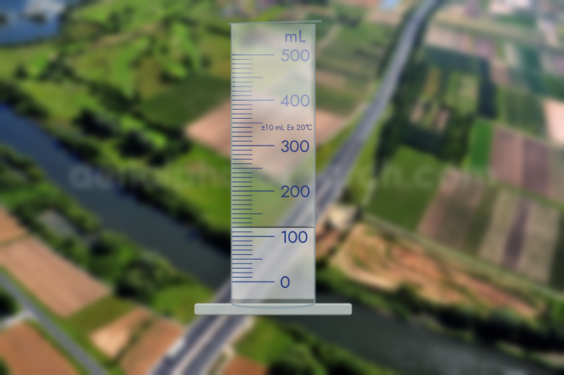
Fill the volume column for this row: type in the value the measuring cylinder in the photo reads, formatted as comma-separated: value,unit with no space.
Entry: 120,mL
